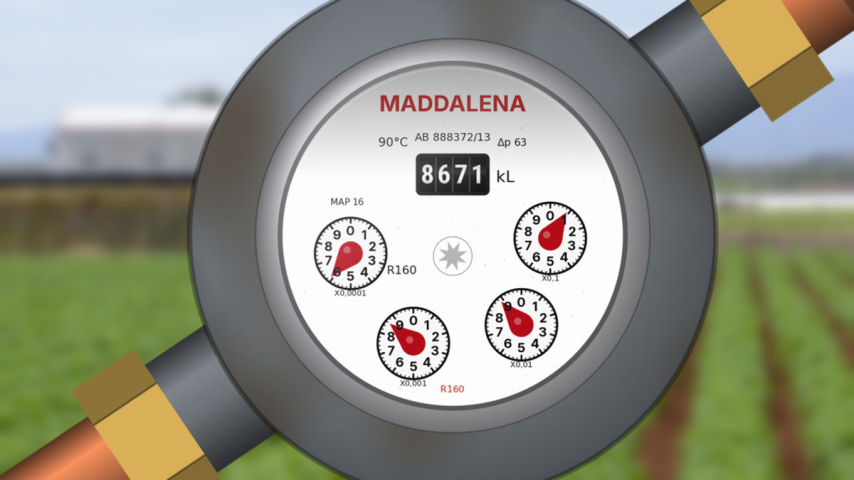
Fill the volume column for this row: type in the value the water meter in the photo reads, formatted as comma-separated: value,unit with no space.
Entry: 8671.0886,kL
